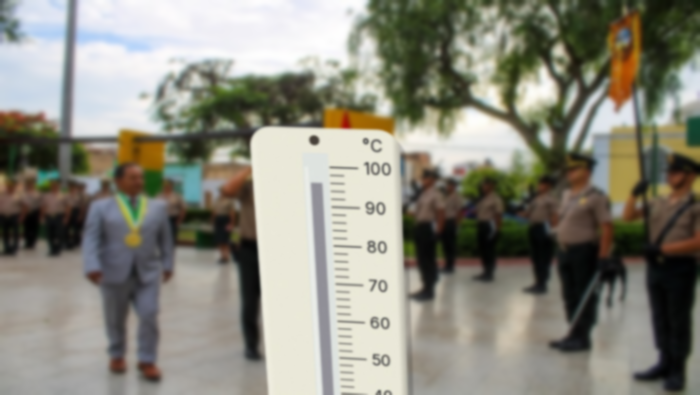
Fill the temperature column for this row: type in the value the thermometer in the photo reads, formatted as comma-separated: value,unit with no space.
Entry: 96,°C
